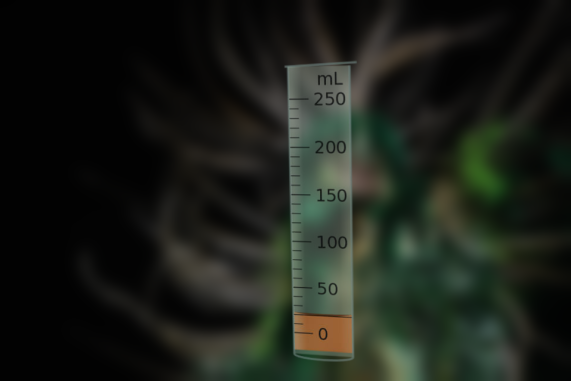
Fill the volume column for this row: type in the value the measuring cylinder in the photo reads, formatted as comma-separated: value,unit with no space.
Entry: 20,mL
